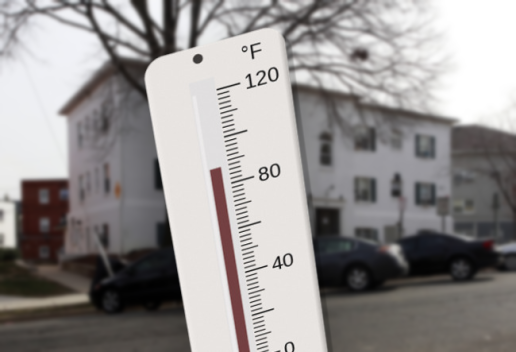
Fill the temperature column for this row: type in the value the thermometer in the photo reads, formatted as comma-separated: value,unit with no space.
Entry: 88,°F
